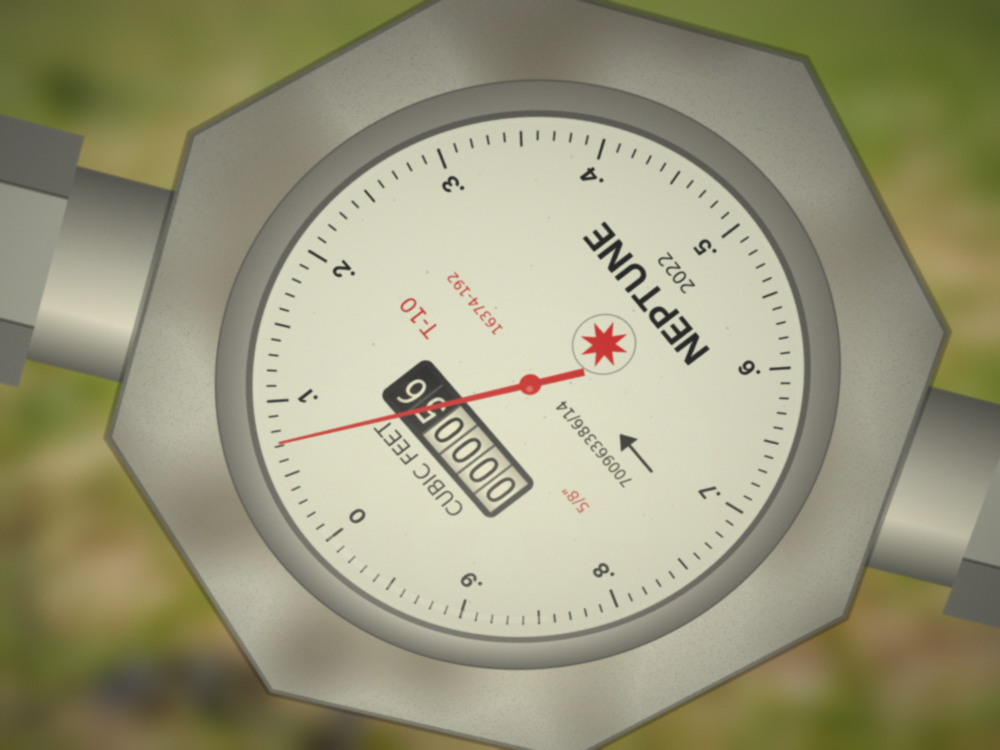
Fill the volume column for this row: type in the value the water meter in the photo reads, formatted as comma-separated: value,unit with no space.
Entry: 56.07,ft³
